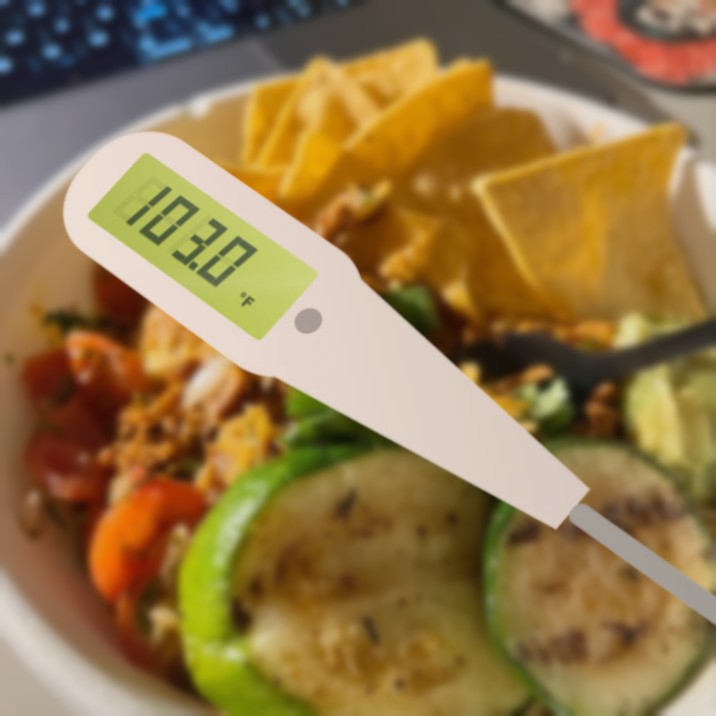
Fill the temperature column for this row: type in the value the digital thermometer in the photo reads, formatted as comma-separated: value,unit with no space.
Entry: 103.0,°F
